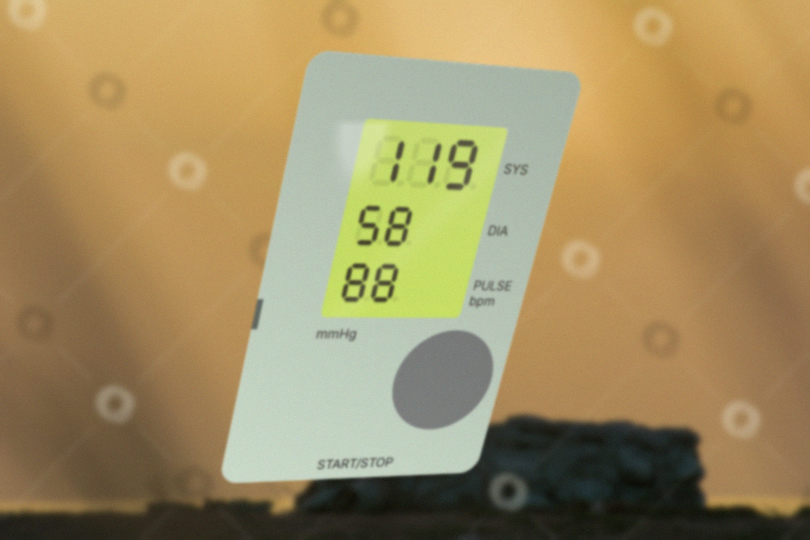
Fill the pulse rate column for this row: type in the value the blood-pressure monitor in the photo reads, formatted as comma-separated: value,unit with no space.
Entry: 88,bpm
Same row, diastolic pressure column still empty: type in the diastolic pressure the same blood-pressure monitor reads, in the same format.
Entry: 58,mmHg
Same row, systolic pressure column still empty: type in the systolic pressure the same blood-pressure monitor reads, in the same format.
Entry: 119,mmHg
